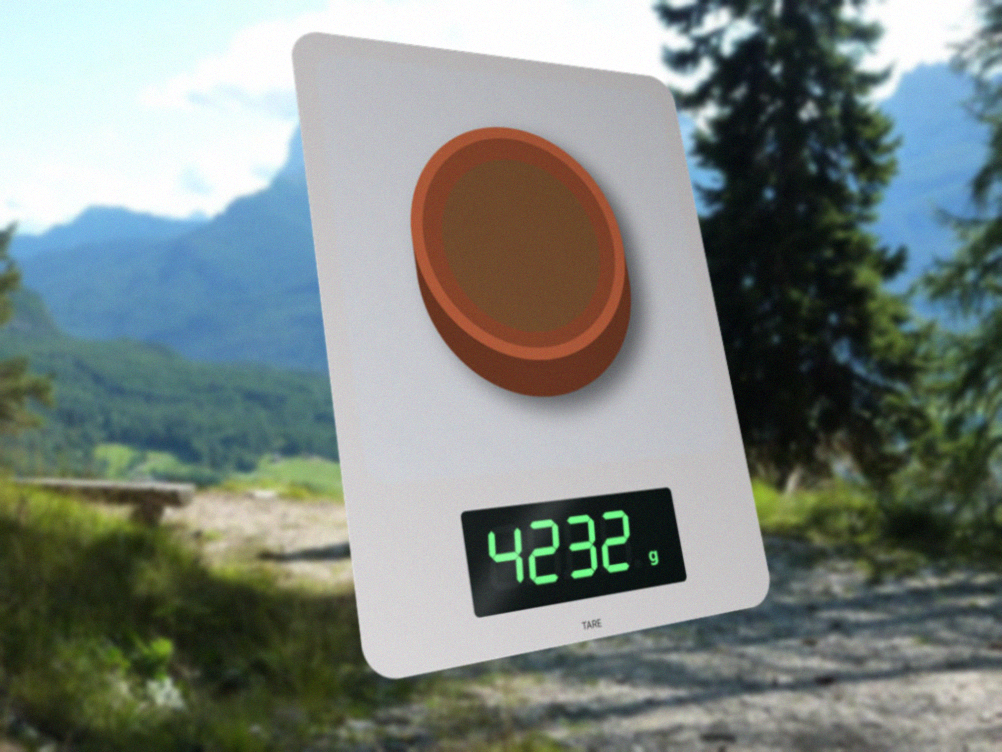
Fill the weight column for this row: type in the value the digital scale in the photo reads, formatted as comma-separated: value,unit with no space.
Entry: 4232,g
